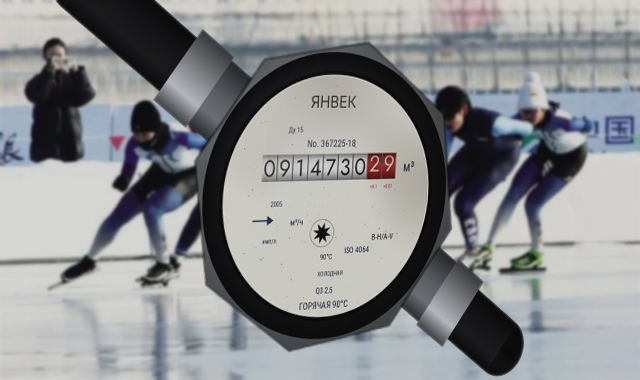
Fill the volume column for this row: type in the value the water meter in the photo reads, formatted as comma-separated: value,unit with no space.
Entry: 914730.29,m³
